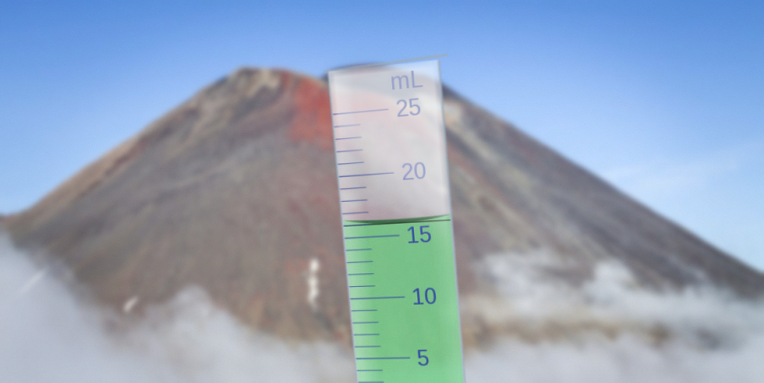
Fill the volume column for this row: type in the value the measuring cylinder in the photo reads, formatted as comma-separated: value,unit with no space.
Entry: 16,mL
